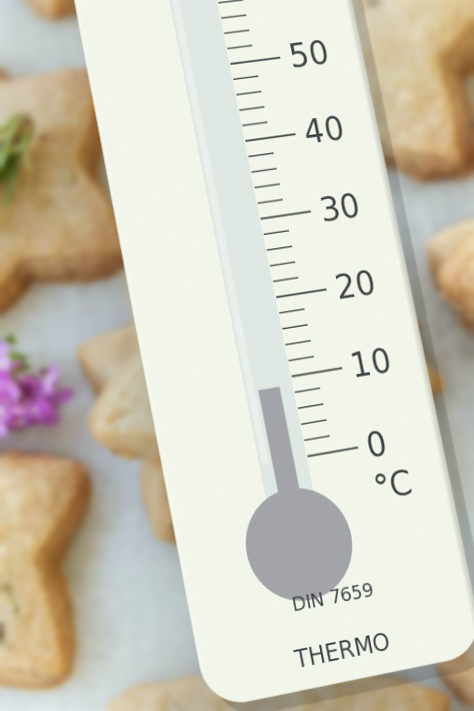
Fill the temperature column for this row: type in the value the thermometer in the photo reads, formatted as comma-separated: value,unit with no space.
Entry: 9,°C
